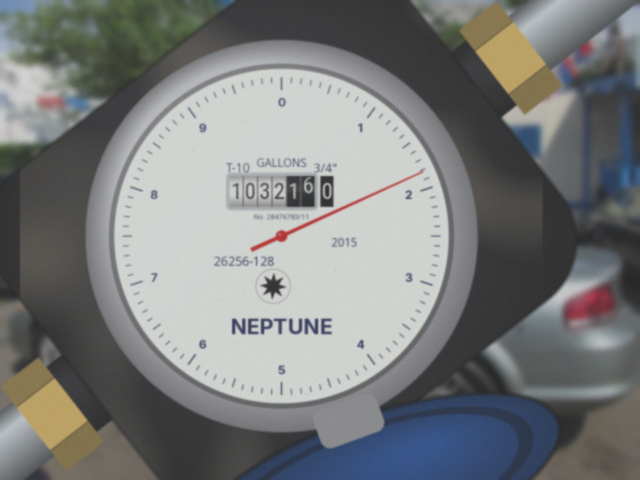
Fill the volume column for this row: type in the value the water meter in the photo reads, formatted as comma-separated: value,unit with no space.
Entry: 1032161.8,gal
